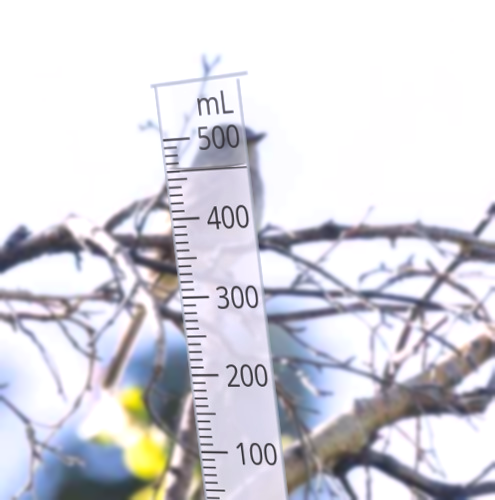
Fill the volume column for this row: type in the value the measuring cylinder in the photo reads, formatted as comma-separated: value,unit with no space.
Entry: 460,mL
